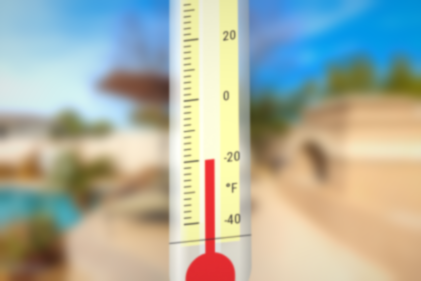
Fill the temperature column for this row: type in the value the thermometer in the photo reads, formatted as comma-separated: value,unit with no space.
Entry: -20,°F
